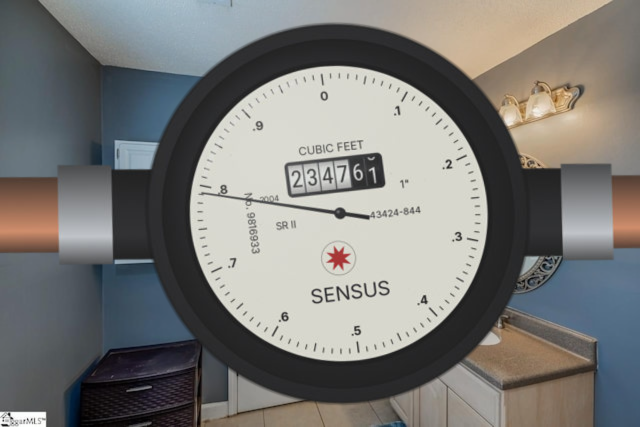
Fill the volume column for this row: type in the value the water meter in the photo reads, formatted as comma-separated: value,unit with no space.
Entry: 234760.79,ft³
